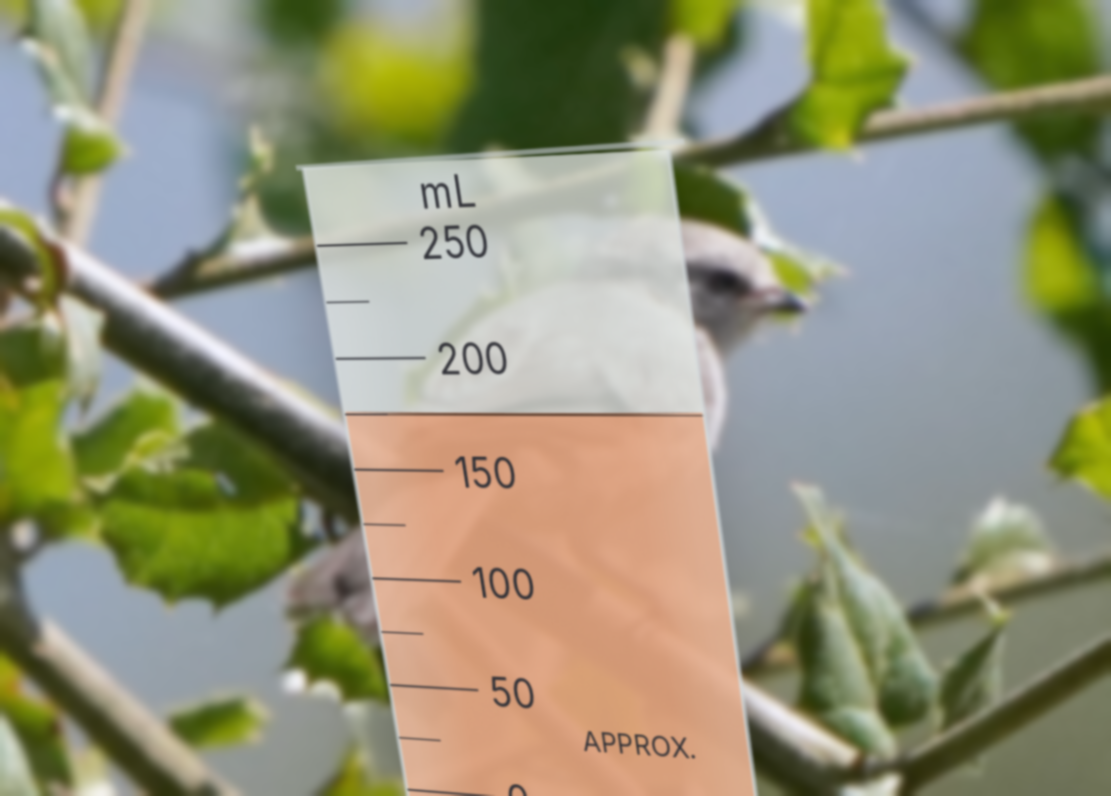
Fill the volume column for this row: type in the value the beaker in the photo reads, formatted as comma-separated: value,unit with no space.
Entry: 175,mL
